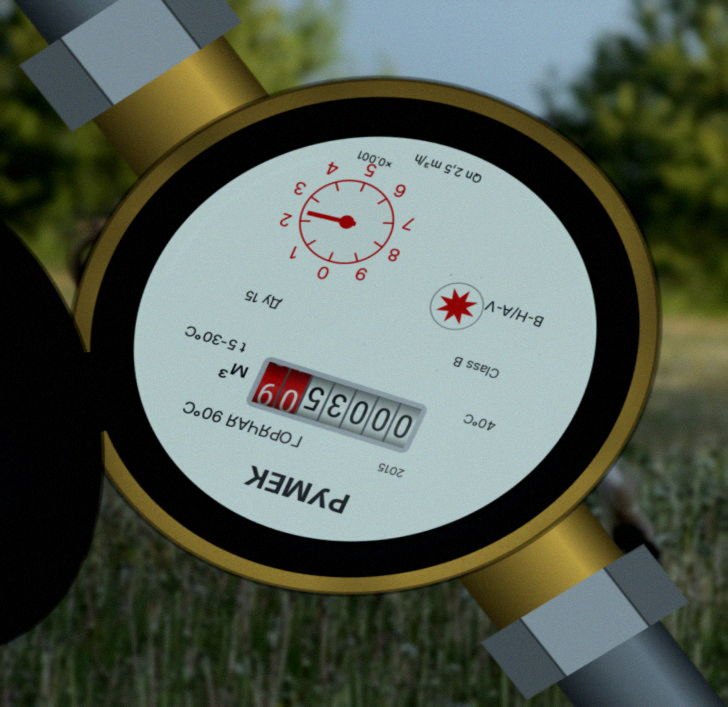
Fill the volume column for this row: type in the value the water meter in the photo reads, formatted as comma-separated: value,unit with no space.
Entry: 35.092,m³
